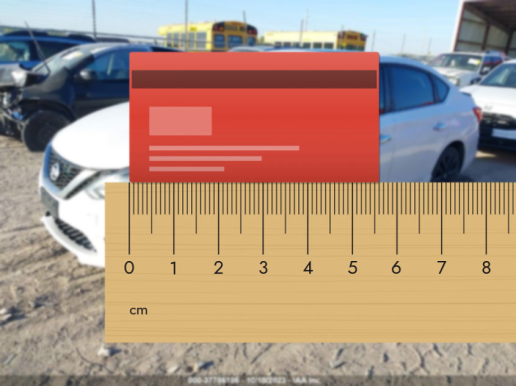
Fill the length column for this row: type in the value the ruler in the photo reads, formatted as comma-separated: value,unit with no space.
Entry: 5.6,cm
